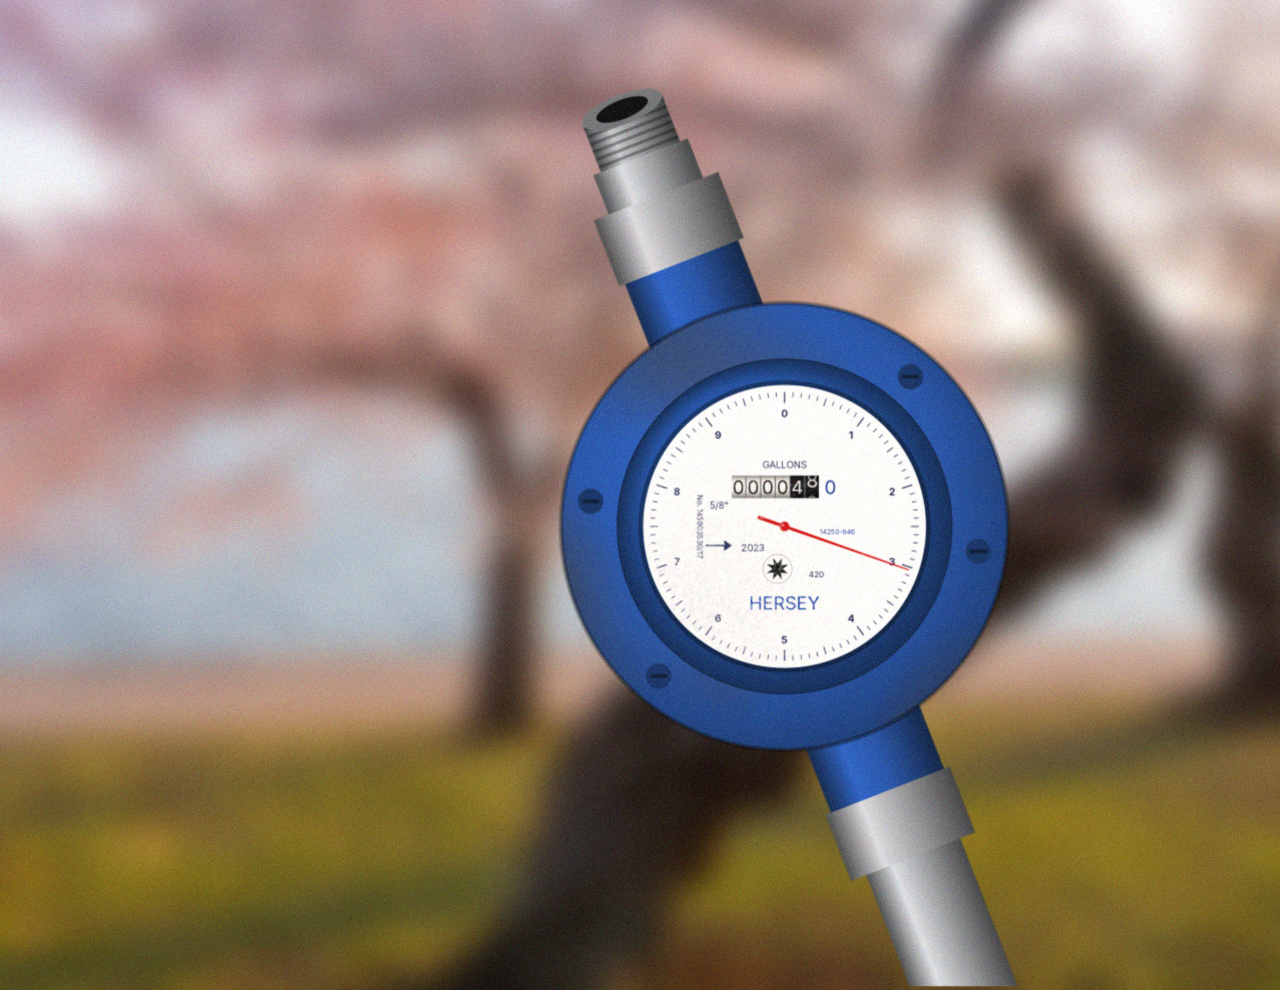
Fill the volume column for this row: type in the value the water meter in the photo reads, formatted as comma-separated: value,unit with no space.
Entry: 483.0,gal
